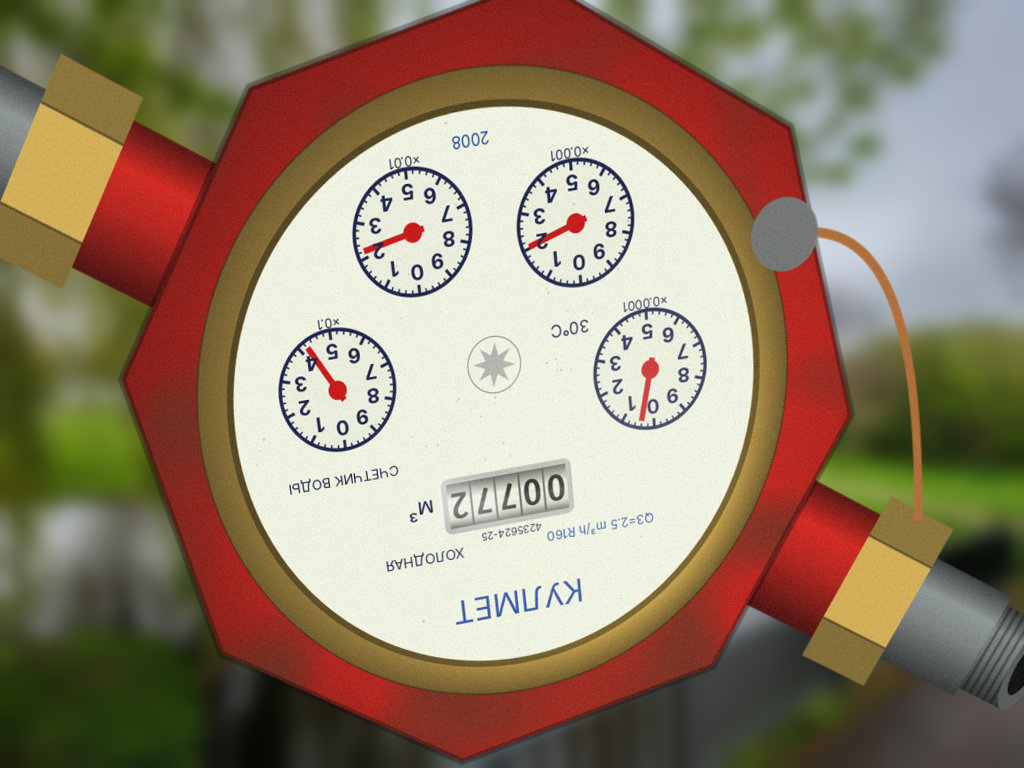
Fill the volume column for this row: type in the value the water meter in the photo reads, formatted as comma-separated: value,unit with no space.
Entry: 772.4220,m³
